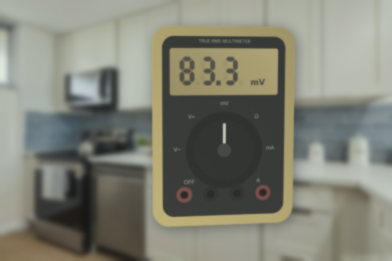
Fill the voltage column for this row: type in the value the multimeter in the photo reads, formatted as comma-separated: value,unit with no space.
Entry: 83.3,mV
